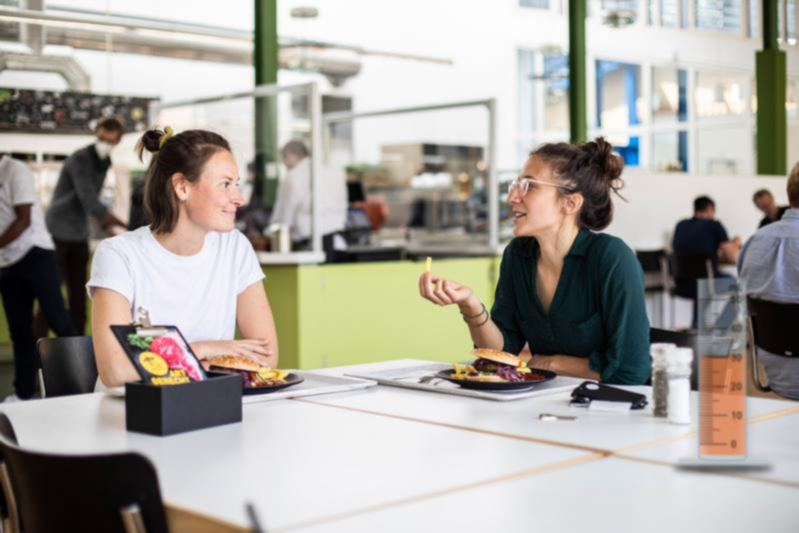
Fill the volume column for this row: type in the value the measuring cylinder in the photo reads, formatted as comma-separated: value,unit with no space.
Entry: 30,mL
